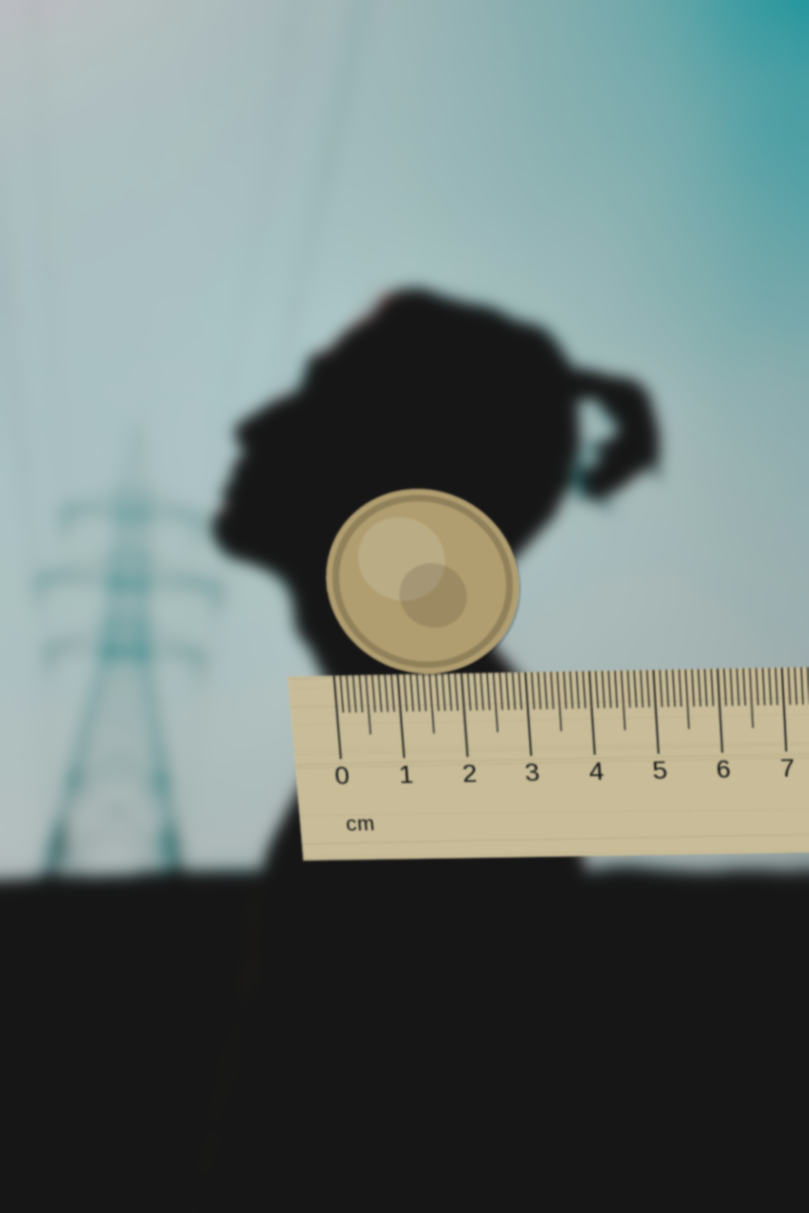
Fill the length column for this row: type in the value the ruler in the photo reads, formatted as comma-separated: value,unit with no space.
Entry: 3,cm
